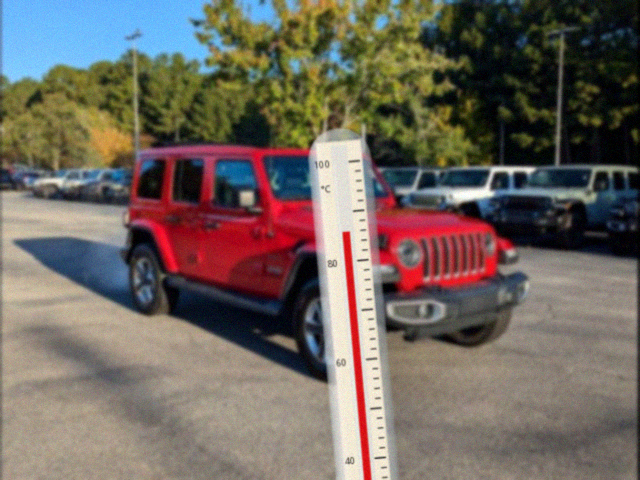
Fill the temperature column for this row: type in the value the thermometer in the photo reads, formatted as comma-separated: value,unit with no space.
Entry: 86,°C
